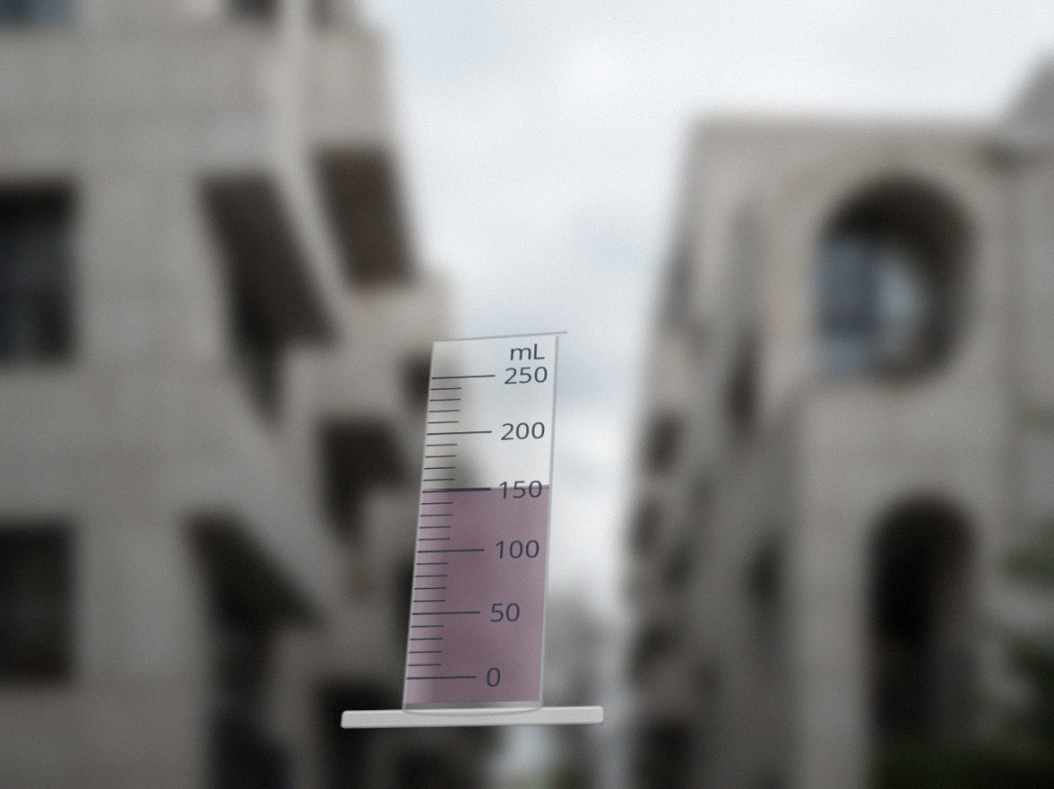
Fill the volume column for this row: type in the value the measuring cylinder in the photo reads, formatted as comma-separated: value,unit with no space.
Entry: 150,mL
